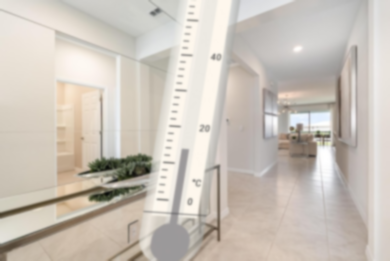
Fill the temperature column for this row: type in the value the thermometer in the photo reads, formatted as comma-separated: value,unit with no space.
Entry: 14,°C
